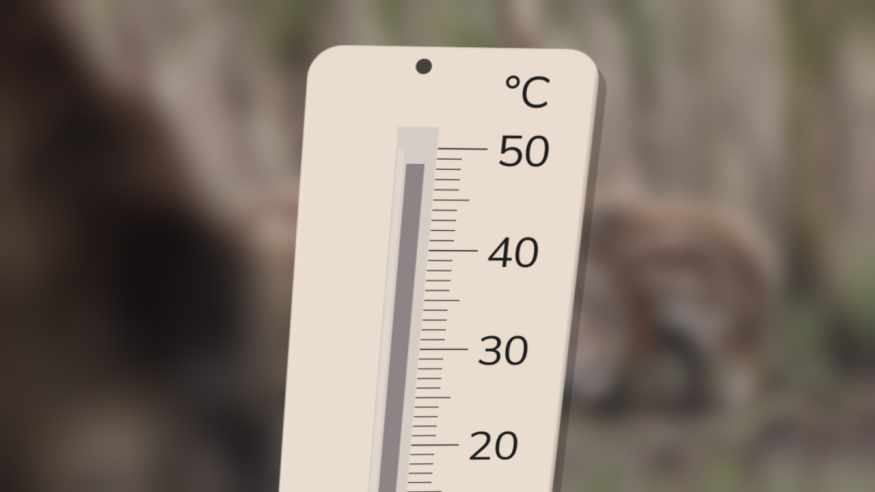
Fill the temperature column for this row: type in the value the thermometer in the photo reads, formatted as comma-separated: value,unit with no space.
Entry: 48.5,°C
